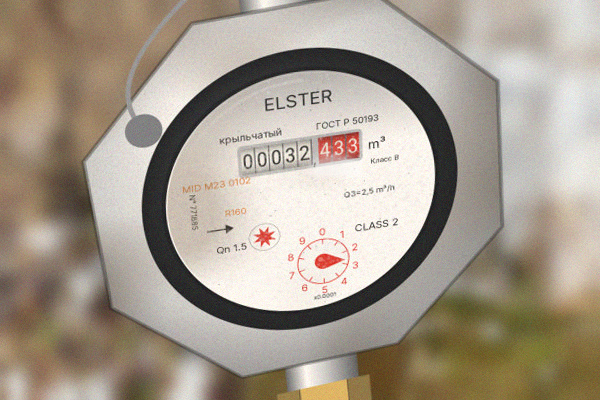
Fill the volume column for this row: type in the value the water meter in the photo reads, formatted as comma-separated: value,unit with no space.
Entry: 32.4332,m³
